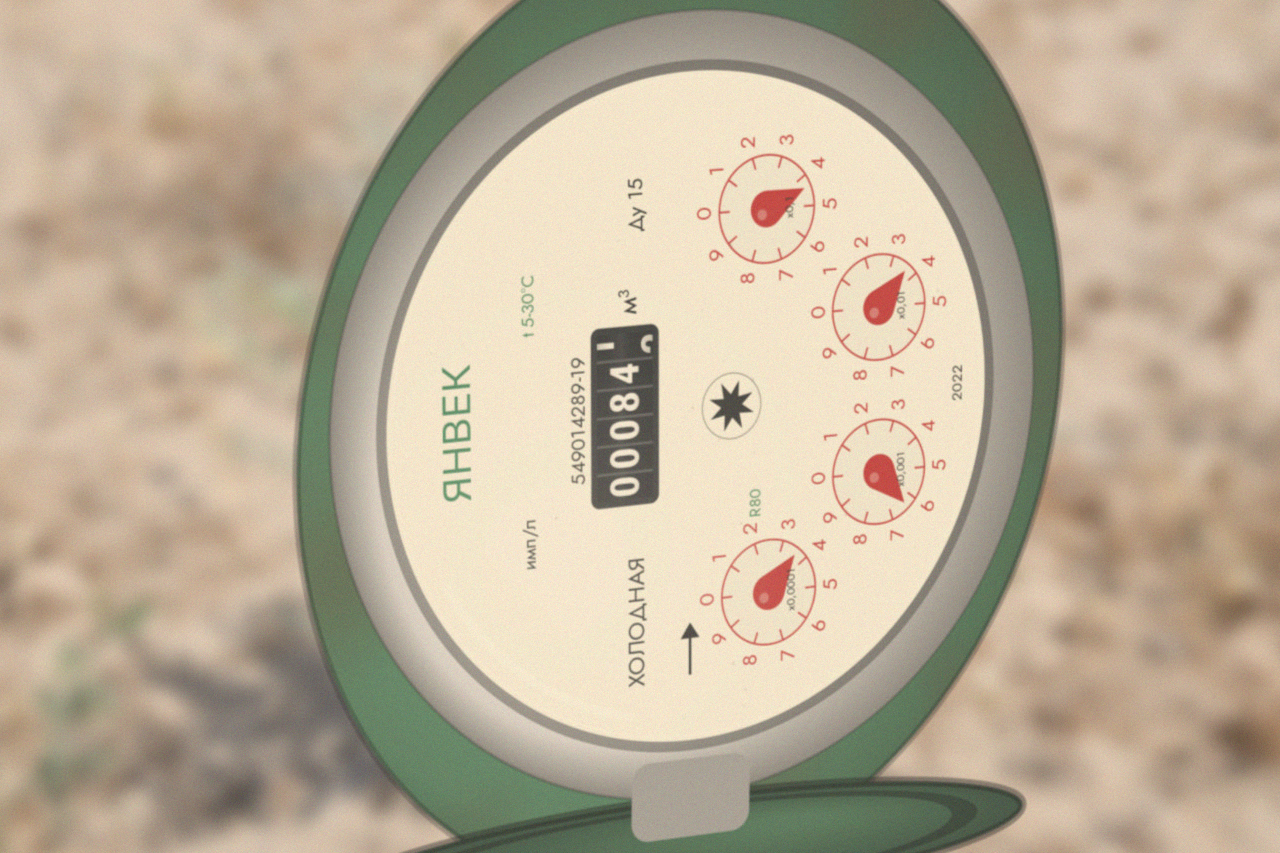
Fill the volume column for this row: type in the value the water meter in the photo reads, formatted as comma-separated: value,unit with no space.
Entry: 841.4363,m³
